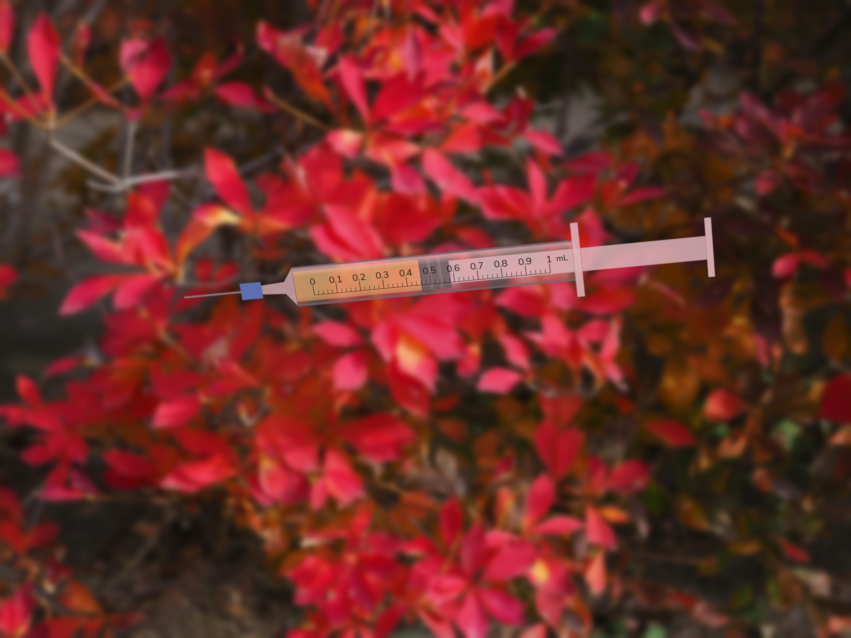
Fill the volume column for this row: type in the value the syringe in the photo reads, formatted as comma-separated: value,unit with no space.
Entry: 0.46,mL
